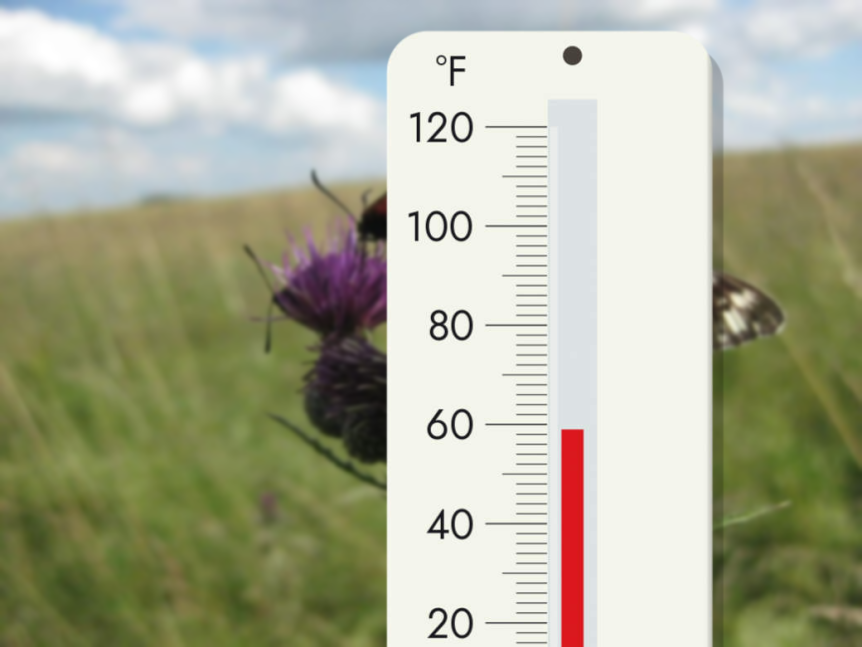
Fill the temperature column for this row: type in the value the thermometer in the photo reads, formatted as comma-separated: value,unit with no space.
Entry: 59,°F
